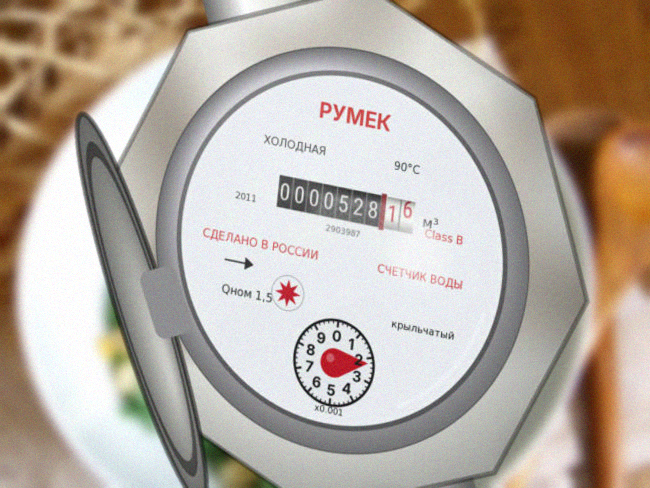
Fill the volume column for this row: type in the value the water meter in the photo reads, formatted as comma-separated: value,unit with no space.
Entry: 528.162,m³
